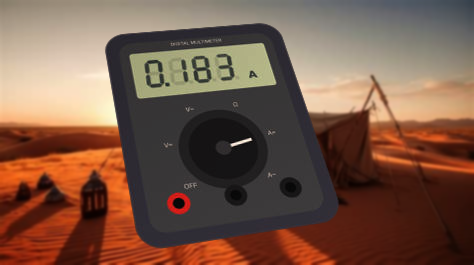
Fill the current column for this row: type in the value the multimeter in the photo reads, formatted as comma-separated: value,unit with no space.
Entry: 0.183,A
